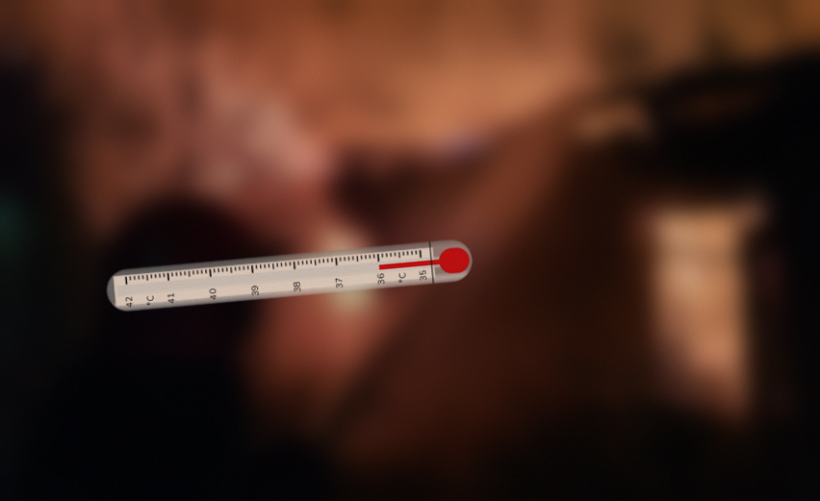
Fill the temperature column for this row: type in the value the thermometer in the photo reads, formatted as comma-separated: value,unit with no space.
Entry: 36,°C
